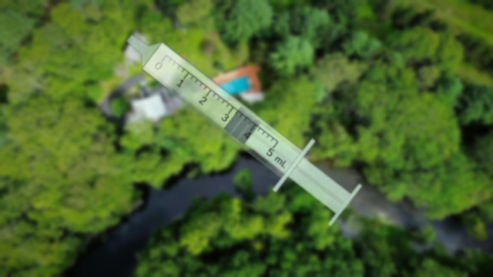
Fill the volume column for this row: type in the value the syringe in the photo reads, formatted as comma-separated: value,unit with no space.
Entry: 3.2,mL
